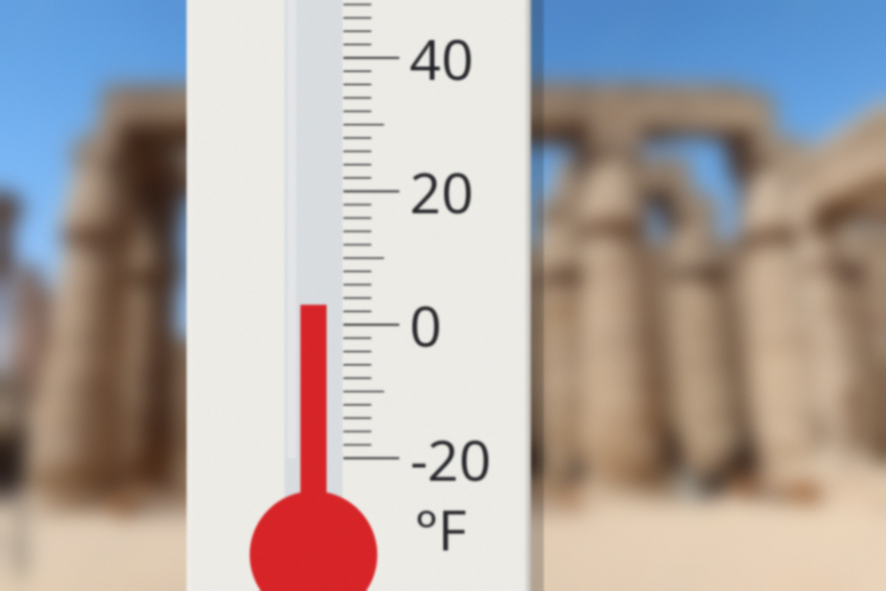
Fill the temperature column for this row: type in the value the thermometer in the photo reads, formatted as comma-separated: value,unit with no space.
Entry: 3,°F
